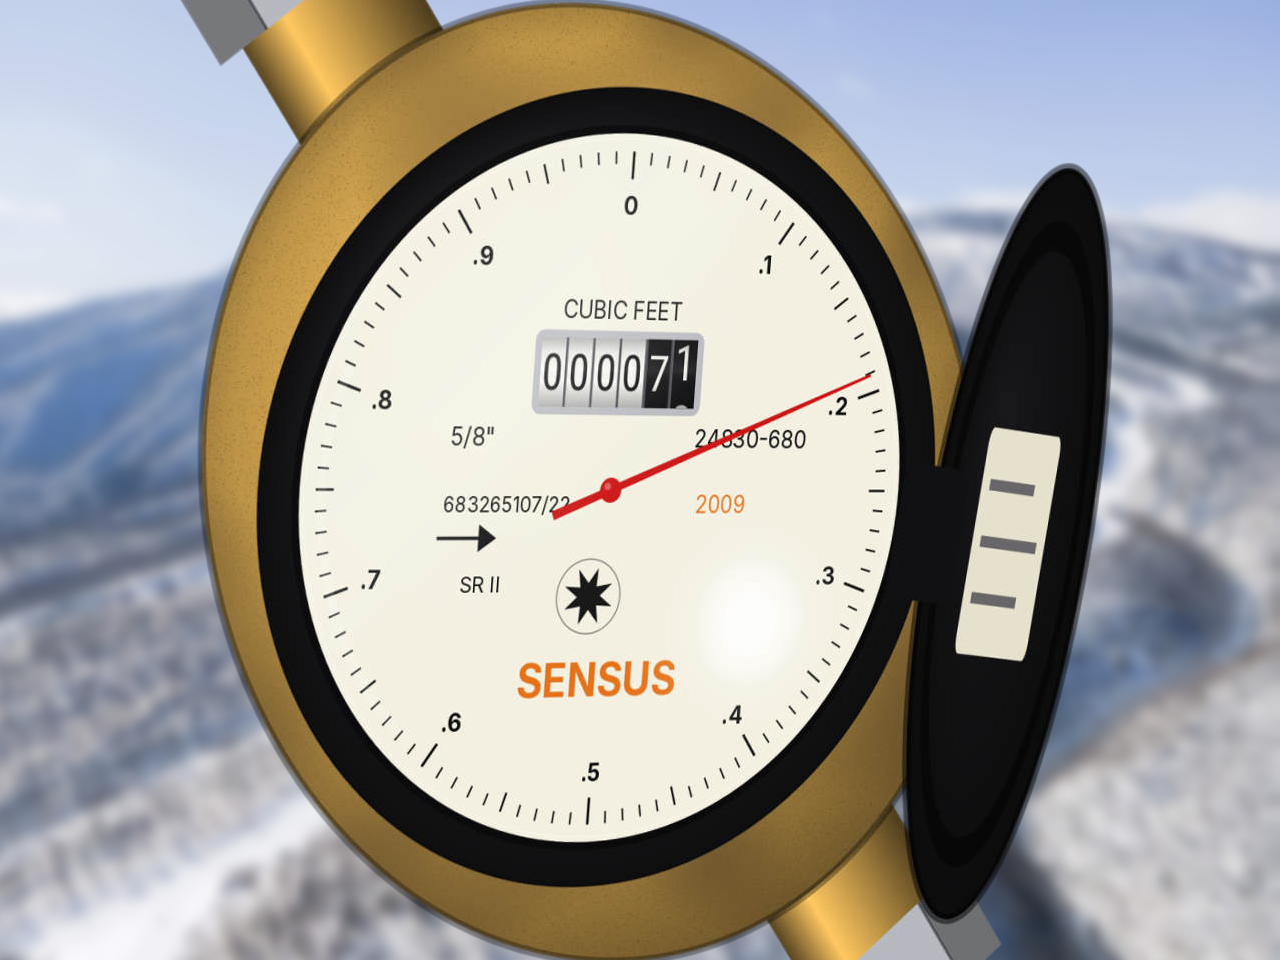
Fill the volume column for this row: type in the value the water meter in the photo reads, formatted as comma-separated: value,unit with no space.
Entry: 71.19,ft³
